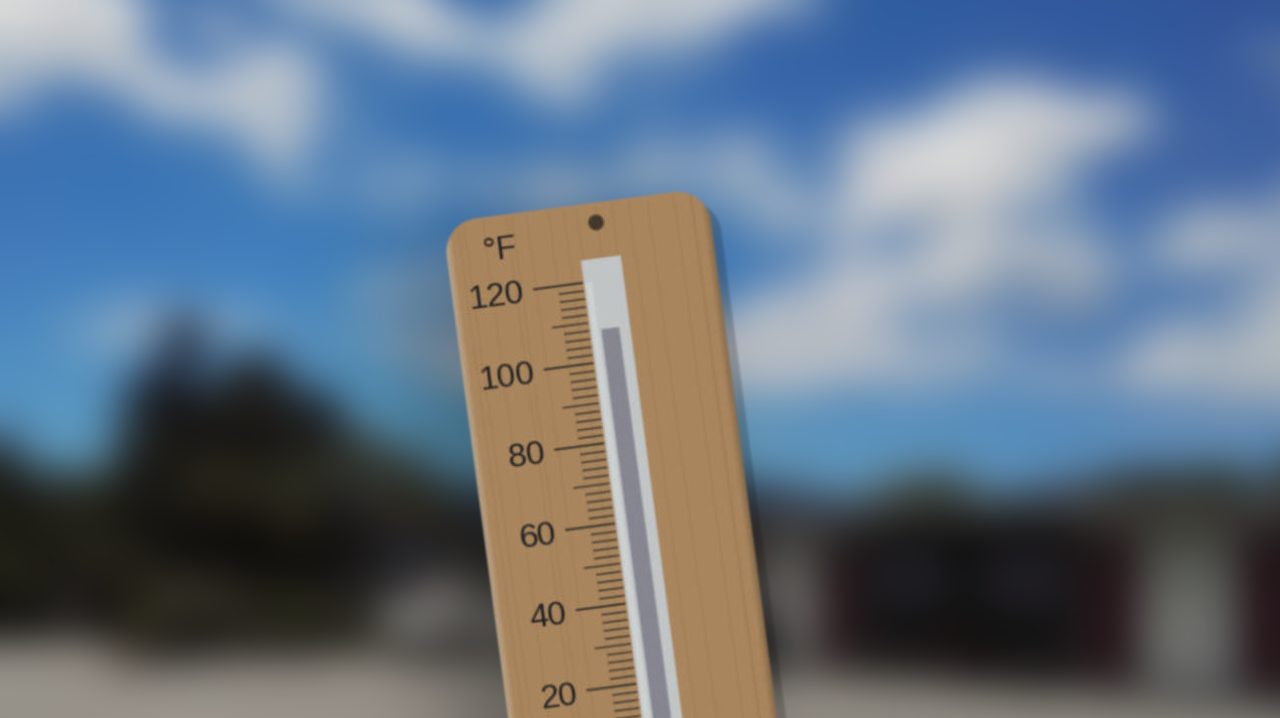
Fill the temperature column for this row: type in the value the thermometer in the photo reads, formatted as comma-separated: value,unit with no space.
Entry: 108,°F
